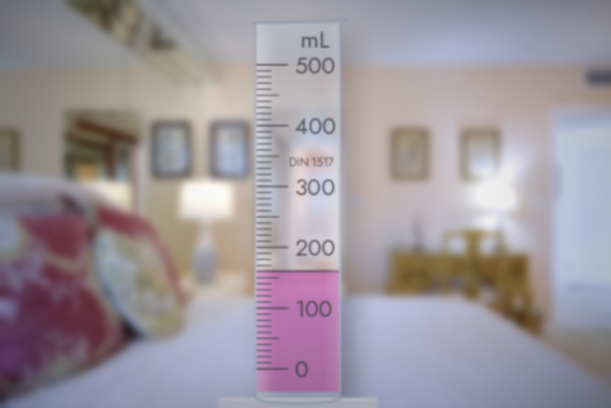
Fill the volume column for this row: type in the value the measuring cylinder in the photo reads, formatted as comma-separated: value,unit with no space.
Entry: 160,mL
